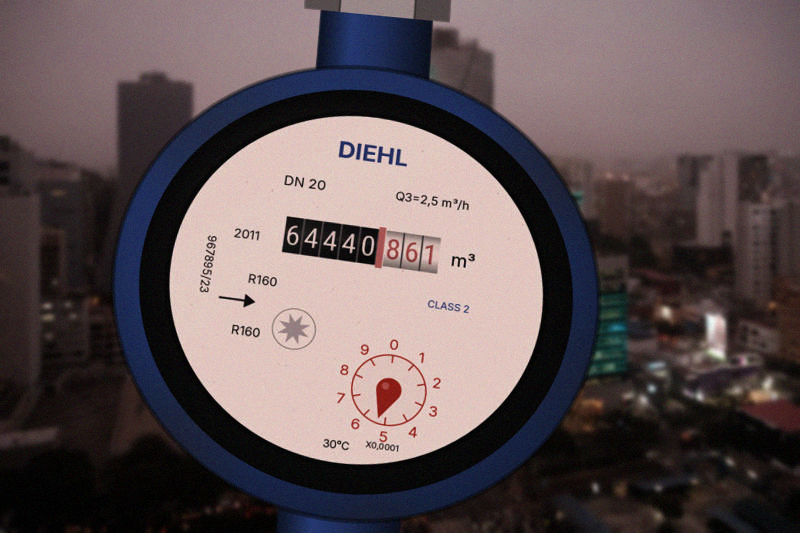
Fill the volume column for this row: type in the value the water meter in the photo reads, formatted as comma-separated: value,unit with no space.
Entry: 64440.8615,m³
